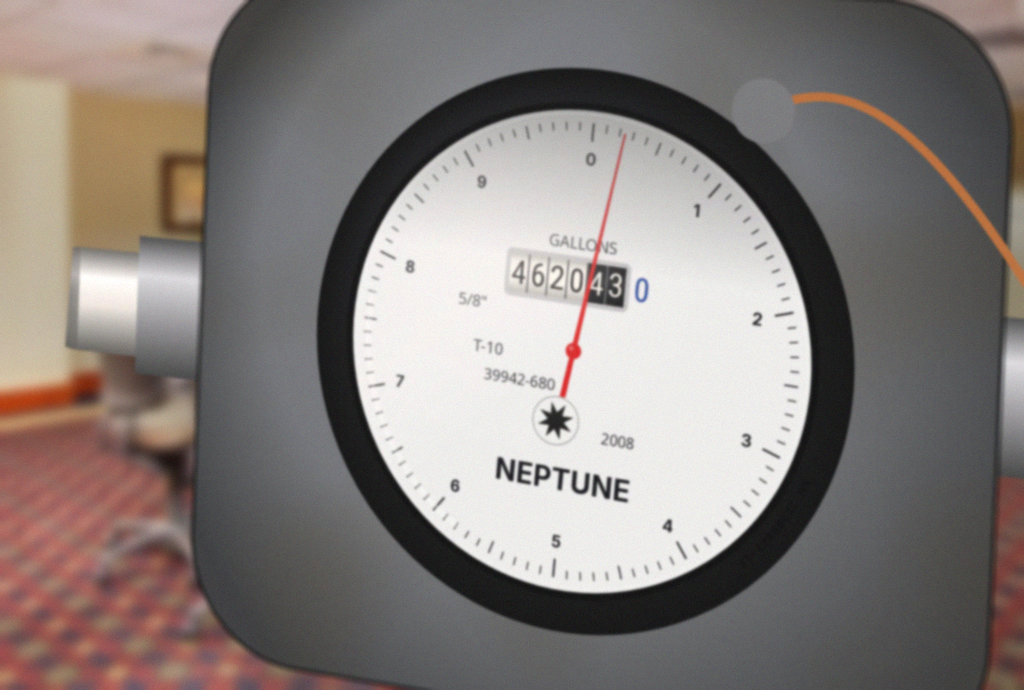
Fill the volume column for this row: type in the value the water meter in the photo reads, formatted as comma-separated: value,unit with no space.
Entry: 4620430.2,gal
